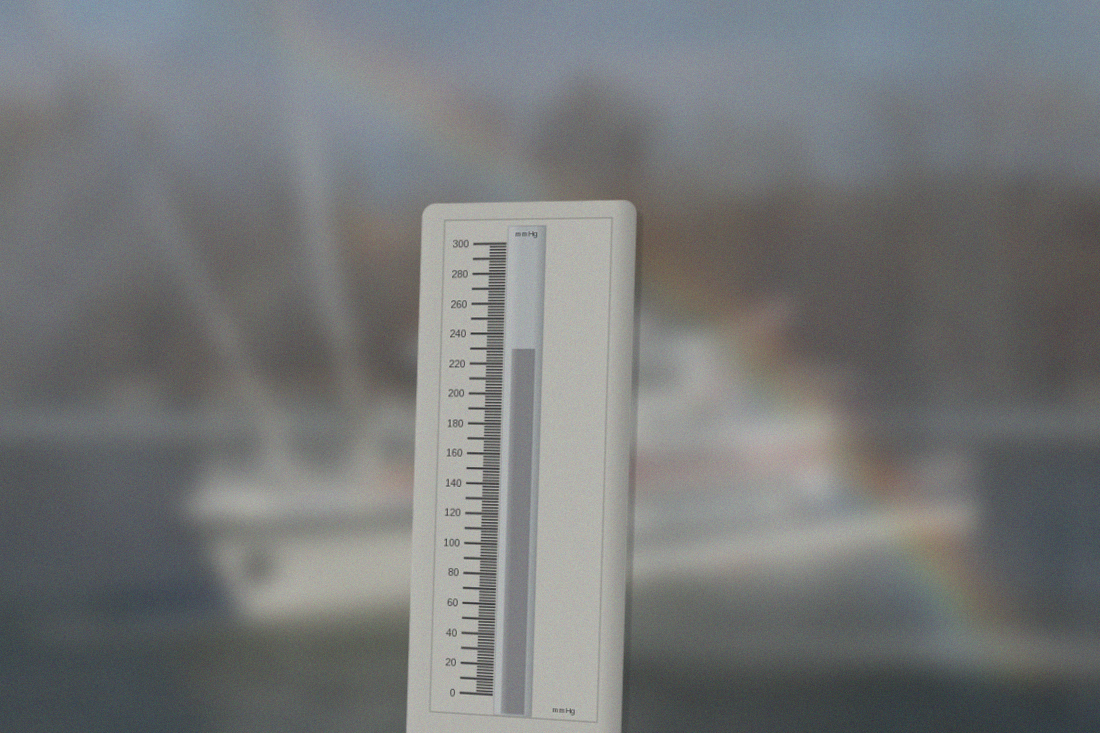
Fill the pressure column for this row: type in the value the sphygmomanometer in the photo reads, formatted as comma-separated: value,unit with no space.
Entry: 230,mmHg
